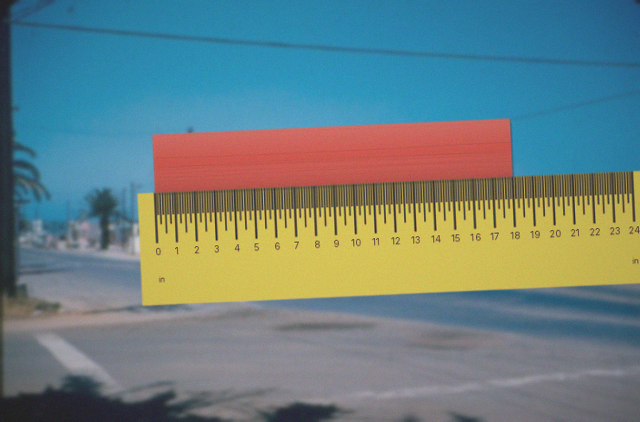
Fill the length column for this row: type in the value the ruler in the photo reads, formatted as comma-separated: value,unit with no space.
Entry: 18,in
